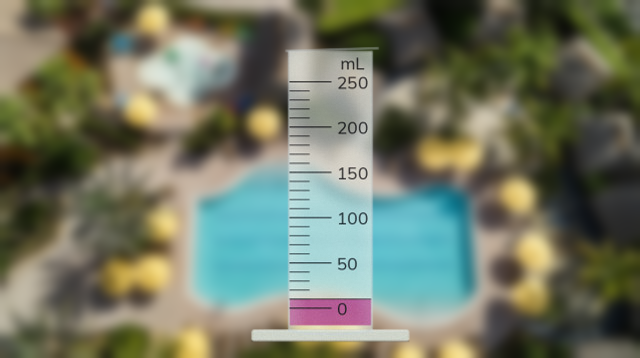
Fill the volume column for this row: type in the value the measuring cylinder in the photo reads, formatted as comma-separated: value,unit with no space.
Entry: 10,mL
